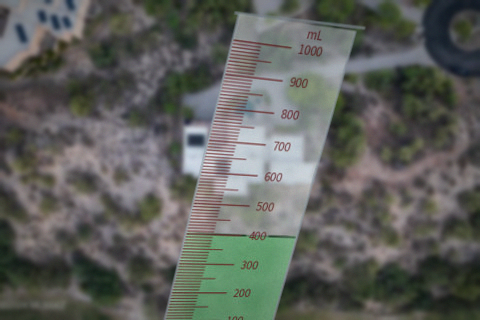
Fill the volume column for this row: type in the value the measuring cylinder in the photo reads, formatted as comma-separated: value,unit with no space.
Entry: 400,mL
